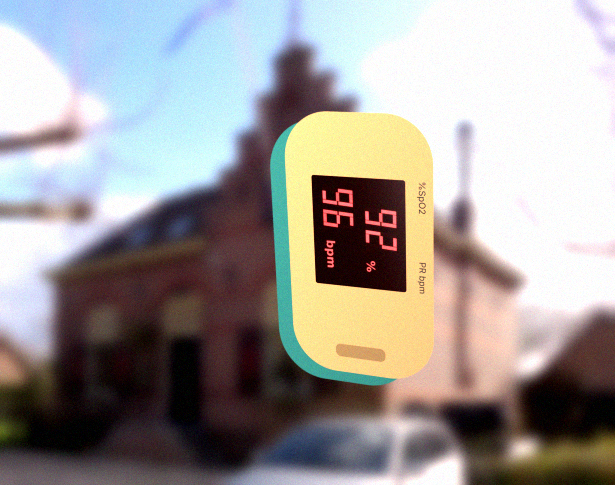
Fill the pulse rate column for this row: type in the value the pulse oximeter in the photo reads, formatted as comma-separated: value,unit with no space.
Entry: 96,bpm
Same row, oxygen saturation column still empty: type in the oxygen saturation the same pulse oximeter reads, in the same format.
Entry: 92,%
